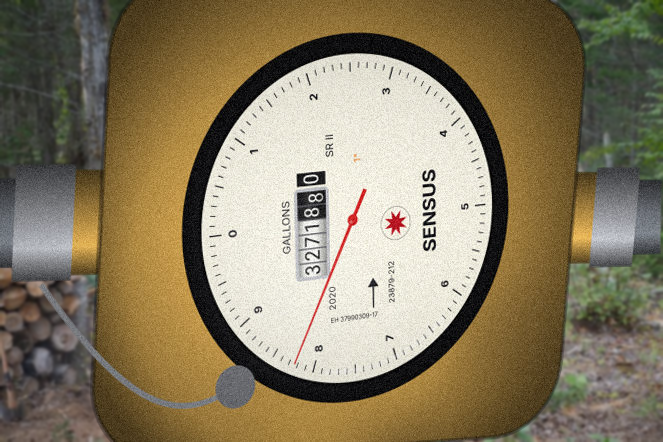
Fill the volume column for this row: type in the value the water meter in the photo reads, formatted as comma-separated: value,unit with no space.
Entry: 3271878.2,gal
